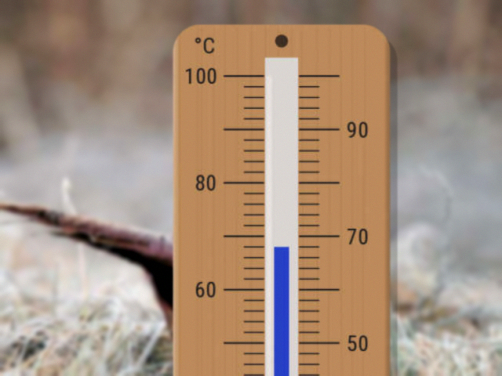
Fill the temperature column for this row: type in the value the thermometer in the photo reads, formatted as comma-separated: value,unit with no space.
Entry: 68,°C
